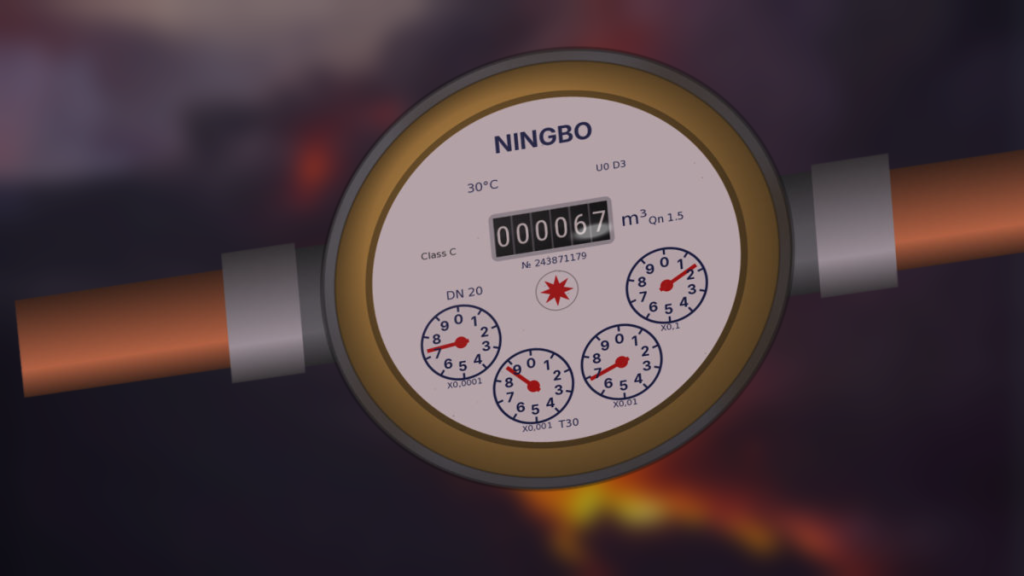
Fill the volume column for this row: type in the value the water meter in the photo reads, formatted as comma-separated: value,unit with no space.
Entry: 67.1687,m³
